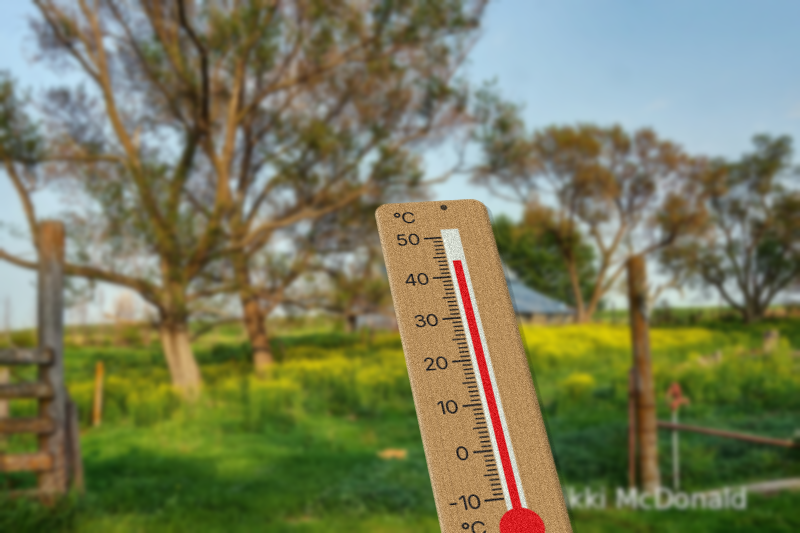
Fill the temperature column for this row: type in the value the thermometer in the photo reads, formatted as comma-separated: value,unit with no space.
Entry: 44,°C
